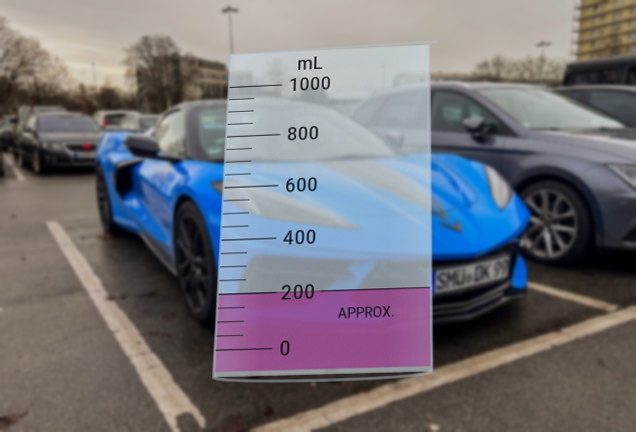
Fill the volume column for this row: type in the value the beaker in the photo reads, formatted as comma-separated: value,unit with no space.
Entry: 200,mL
